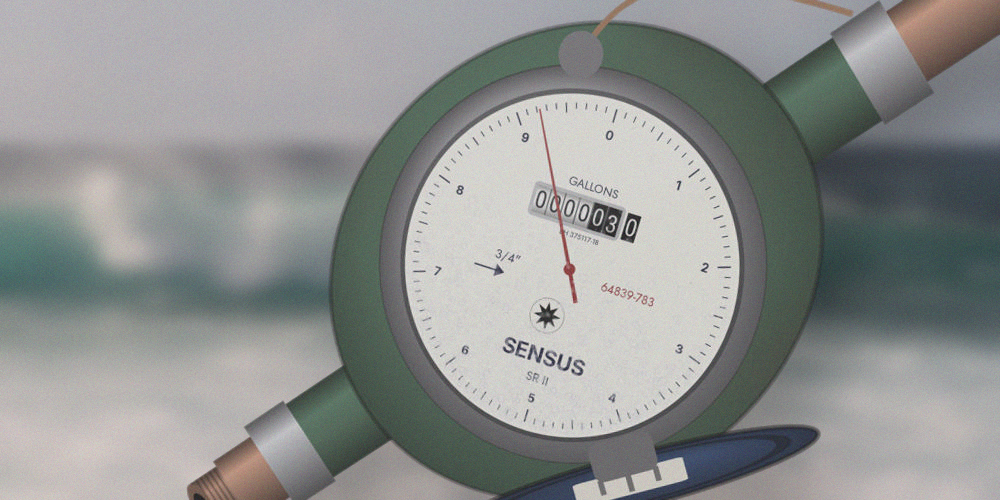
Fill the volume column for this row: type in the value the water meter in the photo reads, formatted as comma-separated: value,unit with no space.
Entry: 29.2,gal
